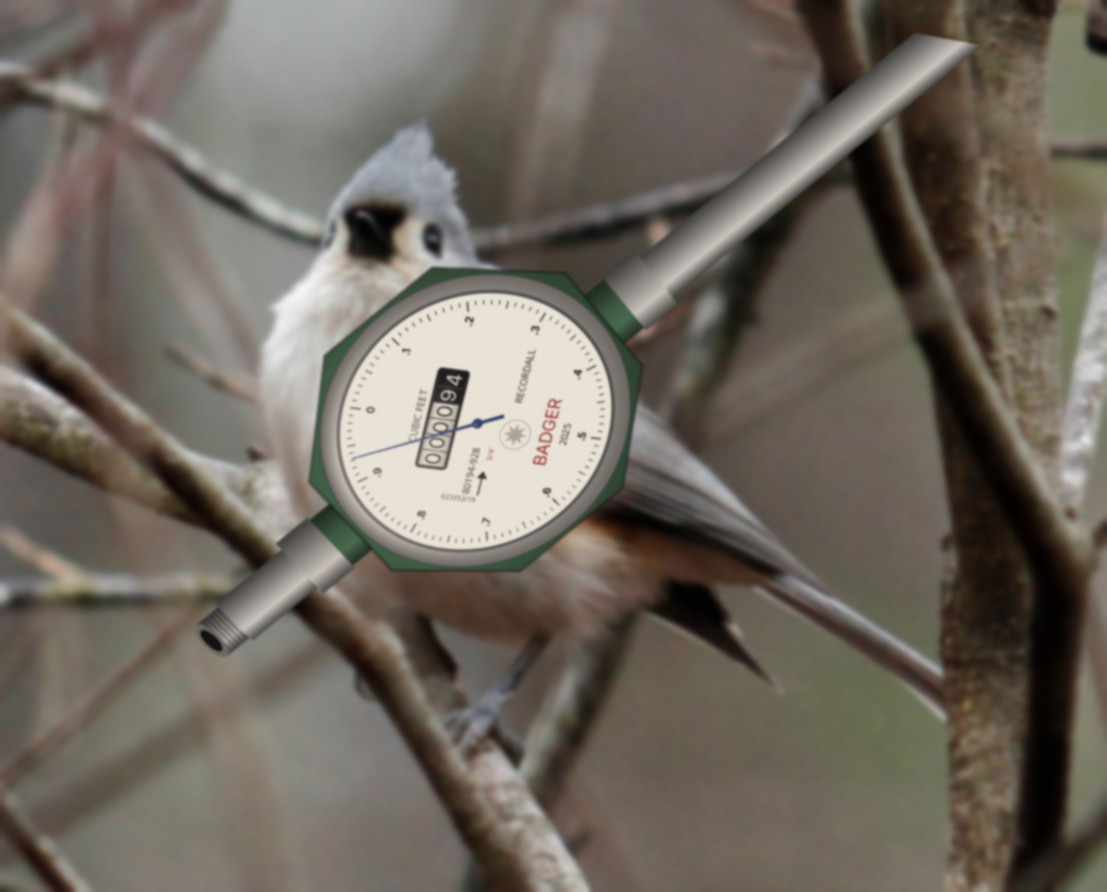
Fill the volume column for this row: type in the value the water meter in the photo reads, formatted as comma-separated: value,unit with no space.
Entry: 93.93,ft³
